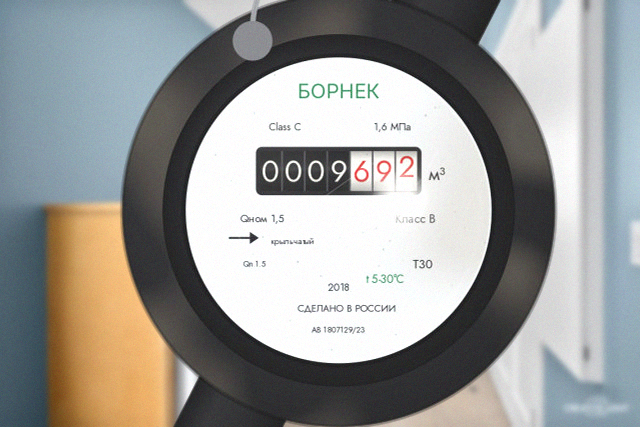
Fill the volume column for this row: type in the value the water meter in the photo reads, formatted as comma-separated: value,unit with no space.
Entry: 9.692,m³
